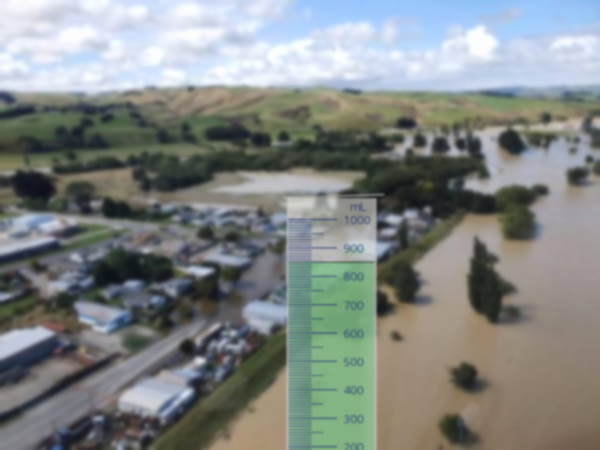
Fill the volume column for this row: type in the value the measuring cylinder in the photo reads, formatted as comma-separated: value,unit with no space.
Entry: 850,mL
